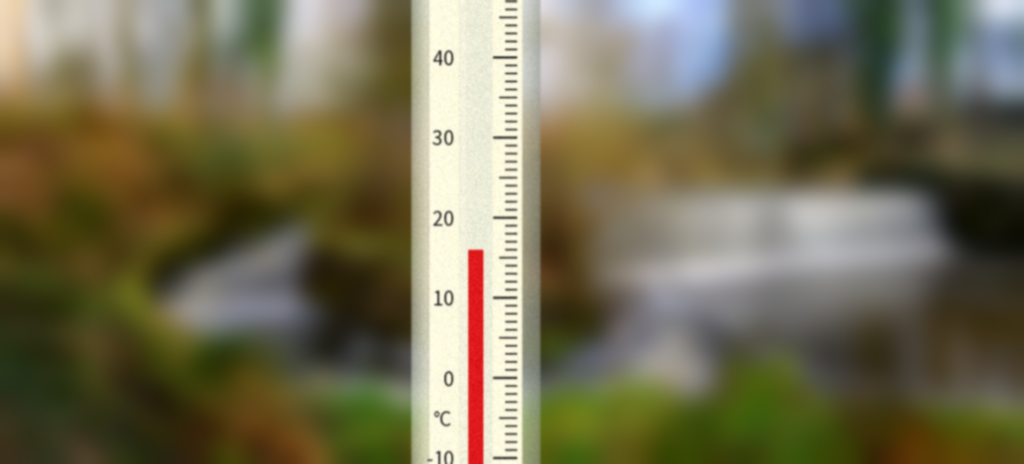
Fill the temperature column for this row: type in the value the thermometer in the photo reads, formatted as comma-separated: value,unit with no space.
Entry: 16,°C
